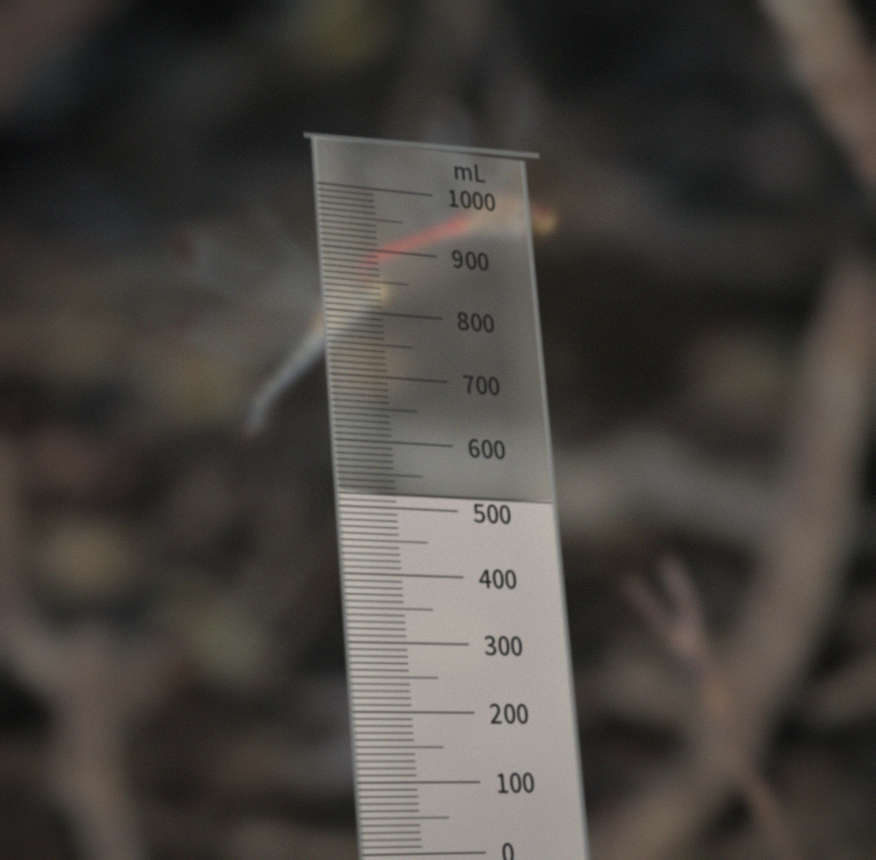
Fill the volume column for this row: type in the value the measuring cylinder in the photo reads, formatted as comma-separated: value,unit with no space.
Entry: 520,mL
